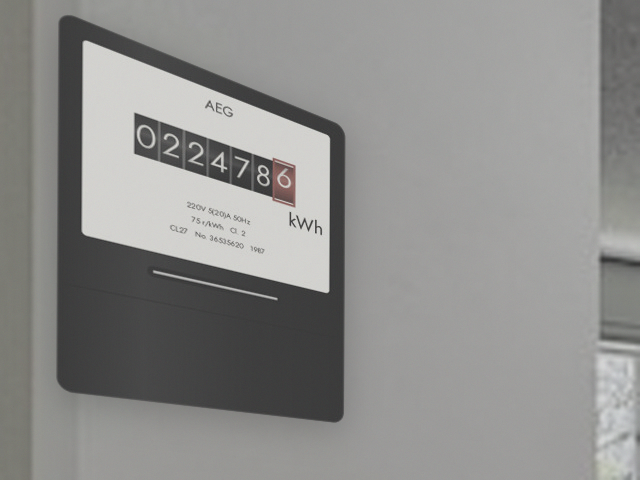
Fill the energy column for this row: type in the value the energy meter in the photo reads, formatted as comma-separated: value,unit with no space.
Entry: 22478.6,kWh
